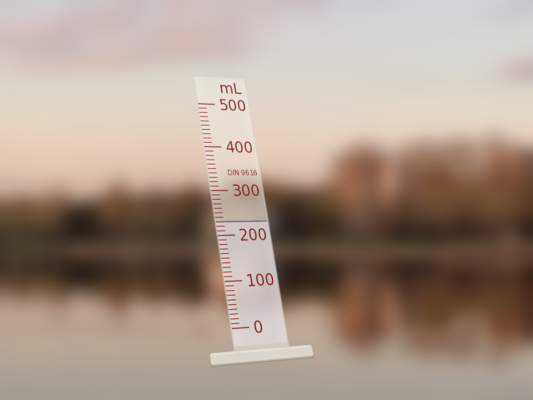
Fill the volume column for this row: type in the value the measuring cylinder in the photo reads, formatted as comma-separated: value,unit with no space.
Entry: 230,mL
